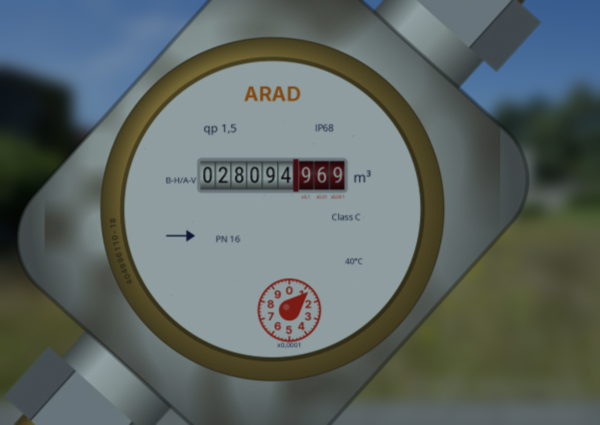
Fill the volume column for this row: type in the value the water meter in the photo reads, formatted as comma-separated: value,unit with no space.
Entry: 28094.9691,m³
